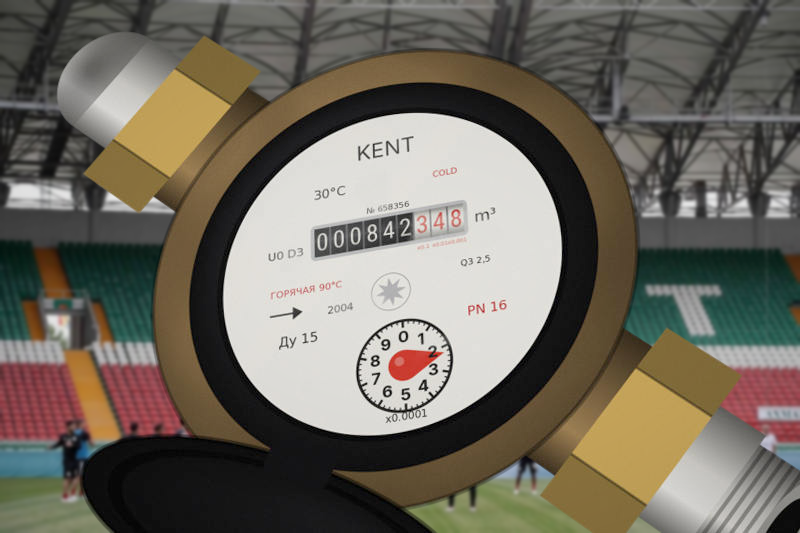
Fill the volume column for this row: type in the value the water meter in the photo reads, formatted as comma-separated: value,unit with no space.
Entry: 842.3482,m³
